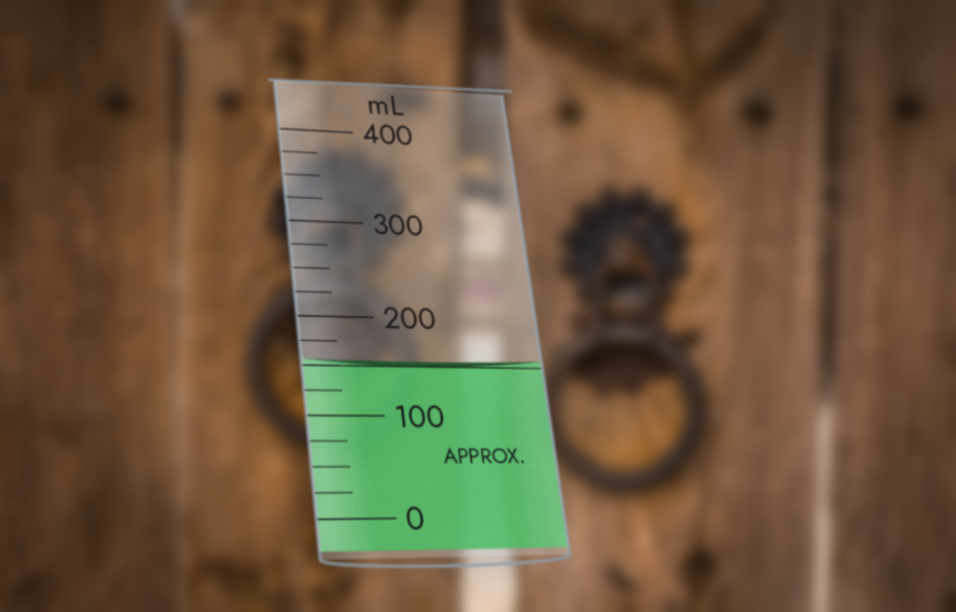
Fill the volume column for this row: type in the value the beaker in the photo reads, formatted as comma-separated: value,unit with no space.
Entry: 150,mL
